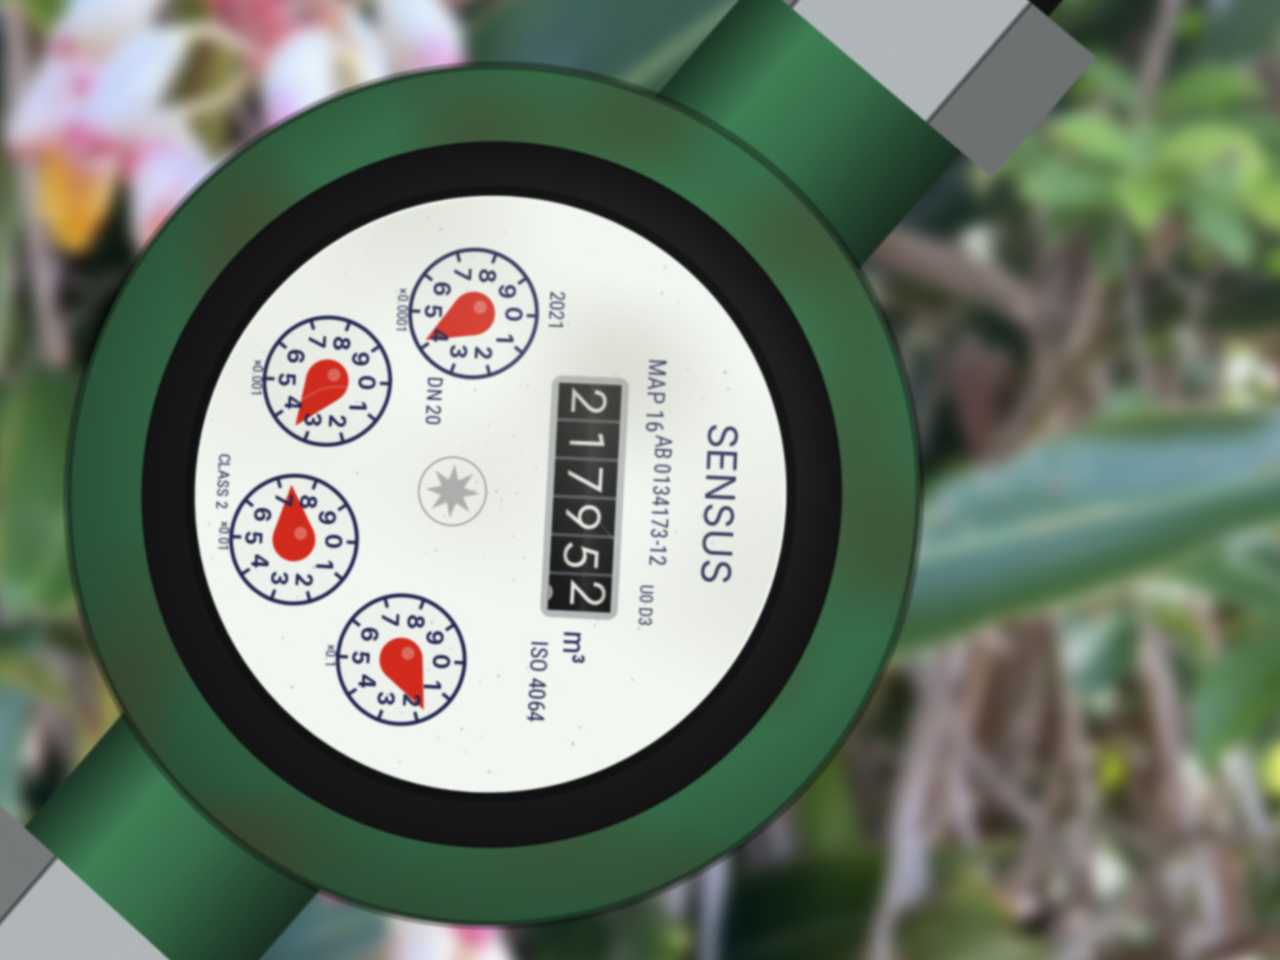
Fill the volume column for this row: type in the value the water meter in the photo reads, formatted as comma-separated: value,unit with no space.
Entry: 217952.1734,m³
